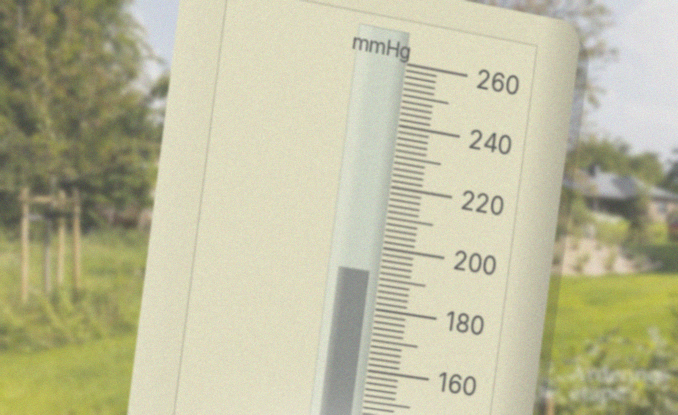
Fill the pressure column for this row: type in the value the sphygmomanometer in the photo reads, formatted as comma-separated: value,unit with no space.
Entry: 192,mmHg
